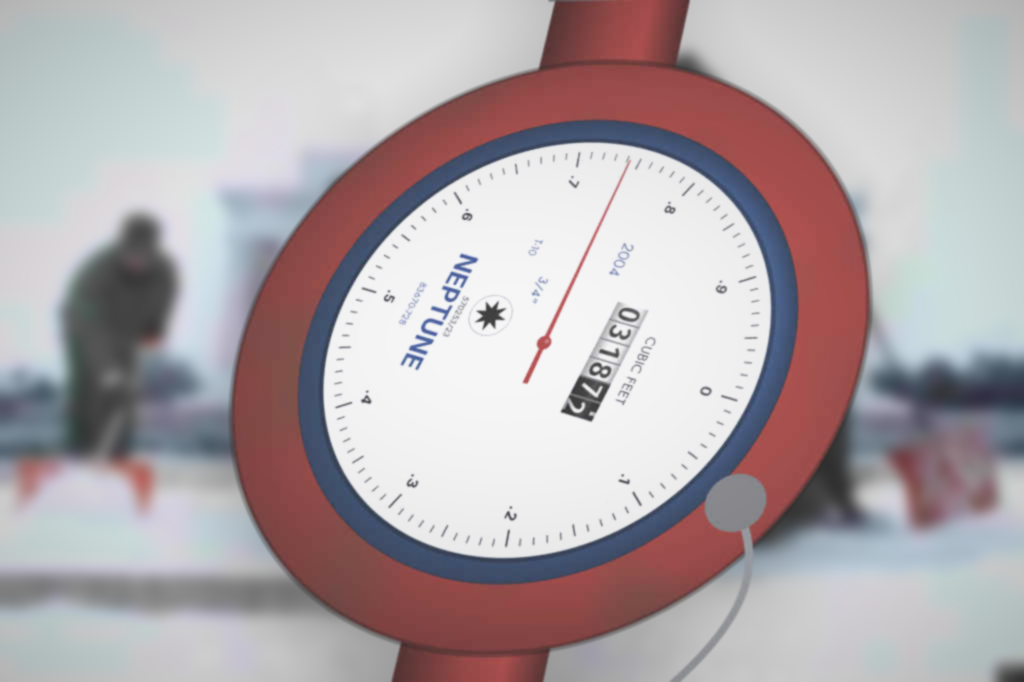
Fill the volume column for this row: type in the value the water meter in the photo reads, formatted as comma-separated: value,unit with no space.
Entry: 31871.74,ft³
